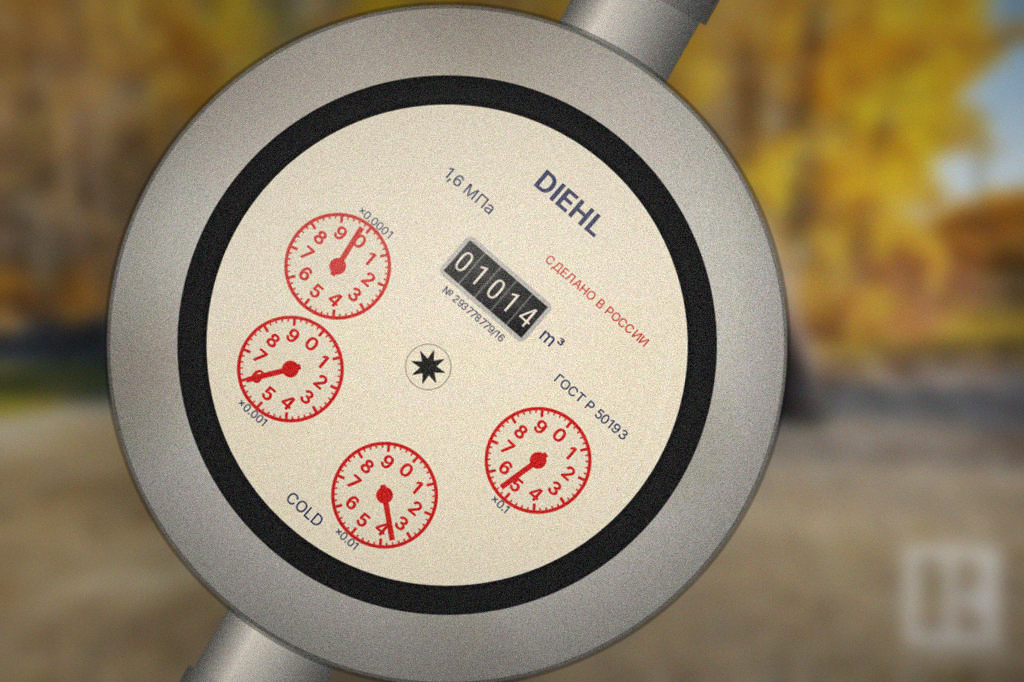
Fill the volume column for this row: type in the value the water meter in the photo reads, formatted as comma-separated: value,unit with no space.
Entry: 1014.5359,m³
